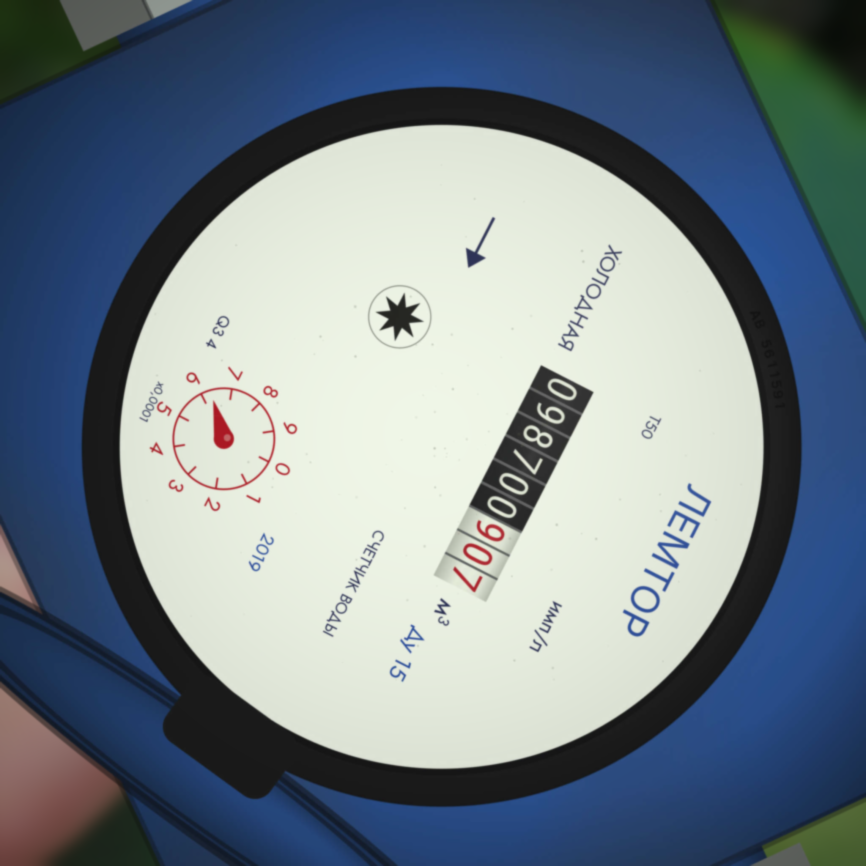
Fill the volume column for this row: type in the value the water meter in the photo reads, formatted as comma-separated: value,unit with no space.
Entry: 98700.9076,m³
